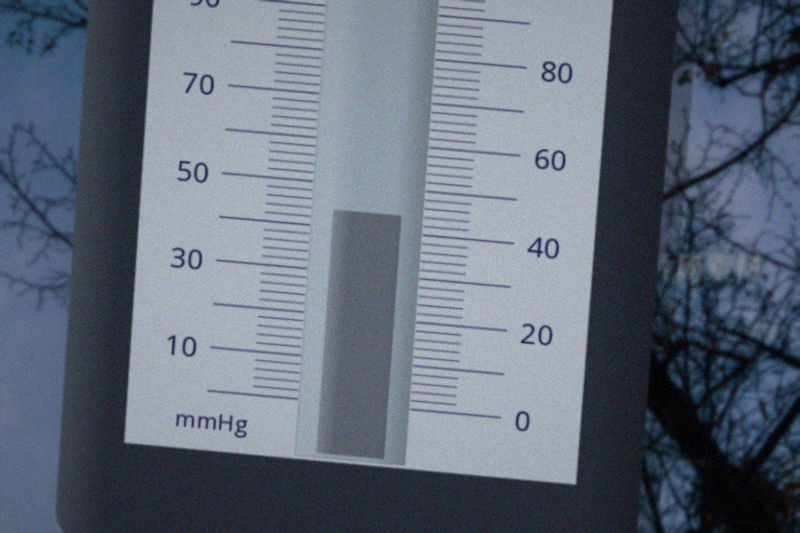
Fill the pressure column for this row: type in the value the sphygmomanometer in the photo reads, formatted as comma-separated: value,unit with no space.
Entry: 44,mmHg
